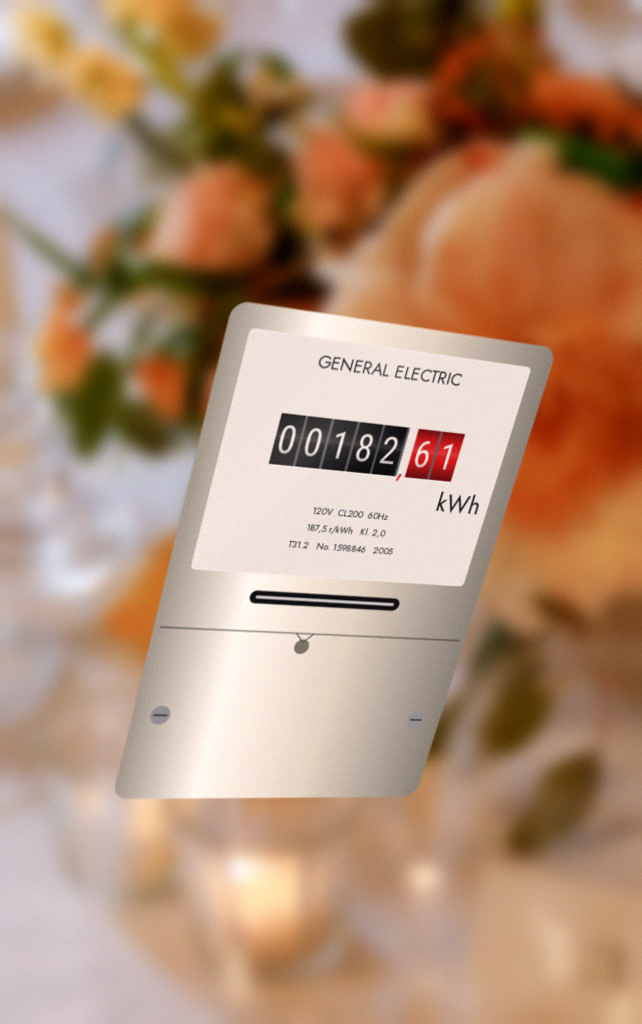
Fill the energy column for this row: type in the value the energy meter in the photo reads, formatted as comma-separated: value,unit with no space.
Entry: 182.61,kWh
